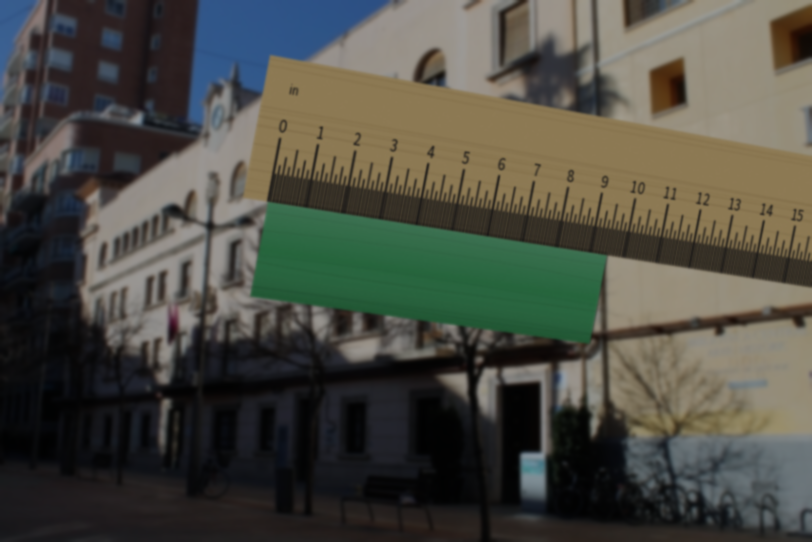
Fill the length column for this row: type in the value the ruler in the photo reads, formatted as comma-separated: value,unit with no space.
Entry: 9.5,in
